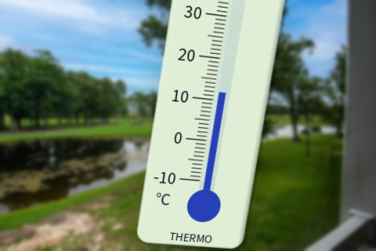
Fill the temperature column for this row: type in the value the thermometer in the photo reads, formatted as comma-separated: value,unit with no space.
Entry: 12,°C
